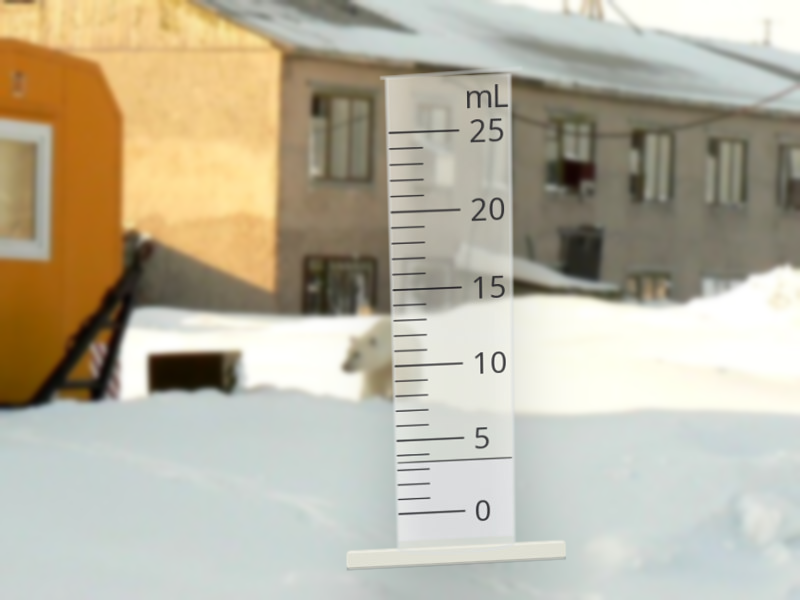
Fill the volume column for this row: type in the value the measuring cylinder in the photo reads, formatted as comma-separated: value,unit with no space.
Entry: 3.5,mL
